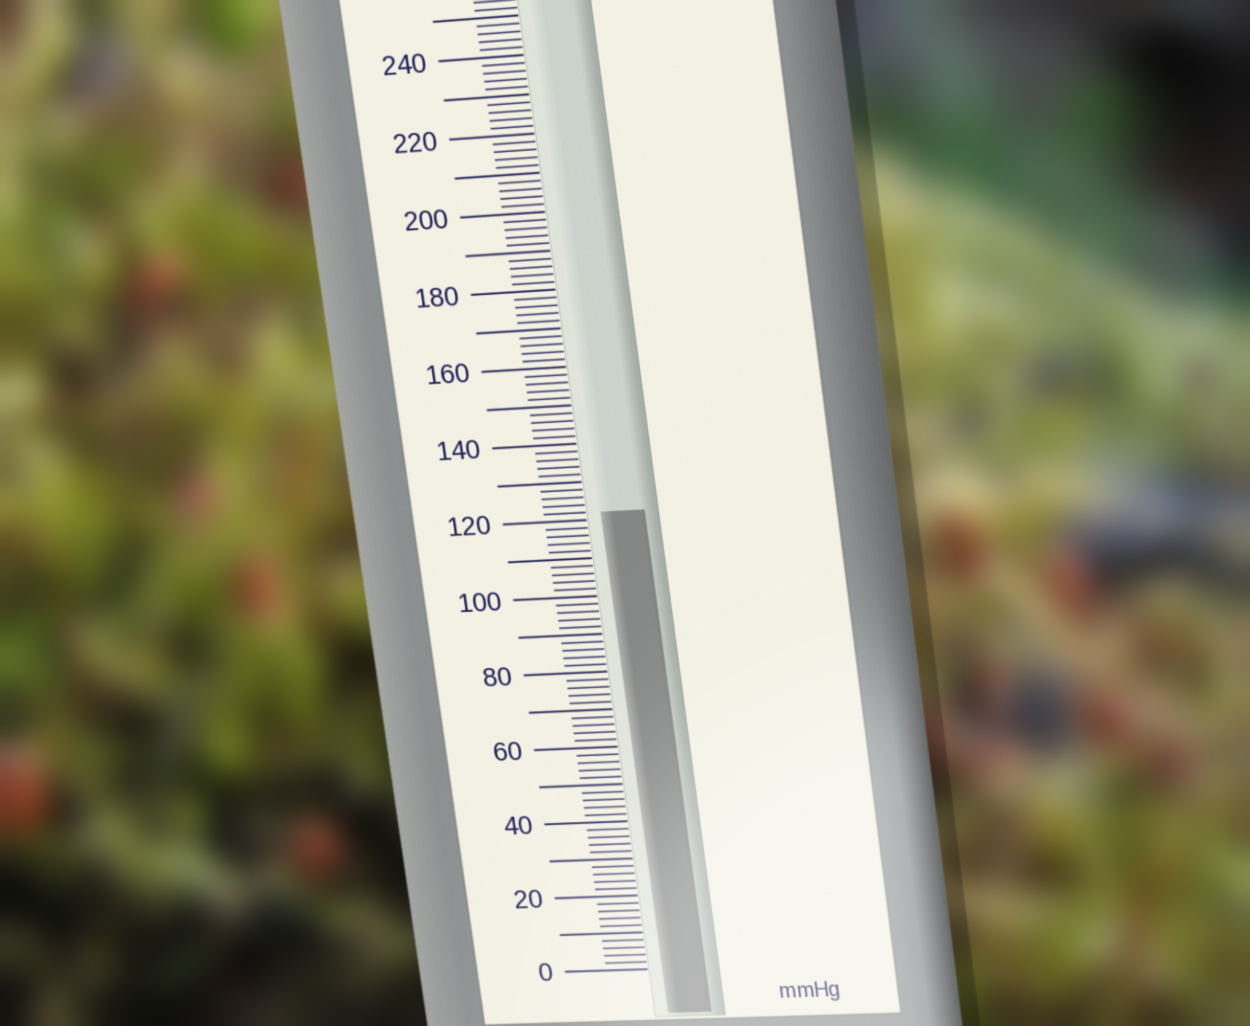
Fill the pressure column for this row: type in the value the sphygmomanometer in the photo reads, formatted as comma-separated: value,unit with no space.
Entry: 122,mmHg
